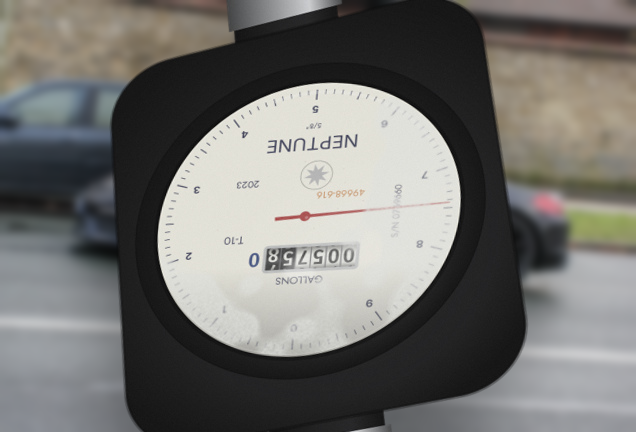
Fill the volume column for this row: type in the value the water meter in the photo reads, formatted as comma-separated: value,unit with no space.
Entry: 57577.4,gal
